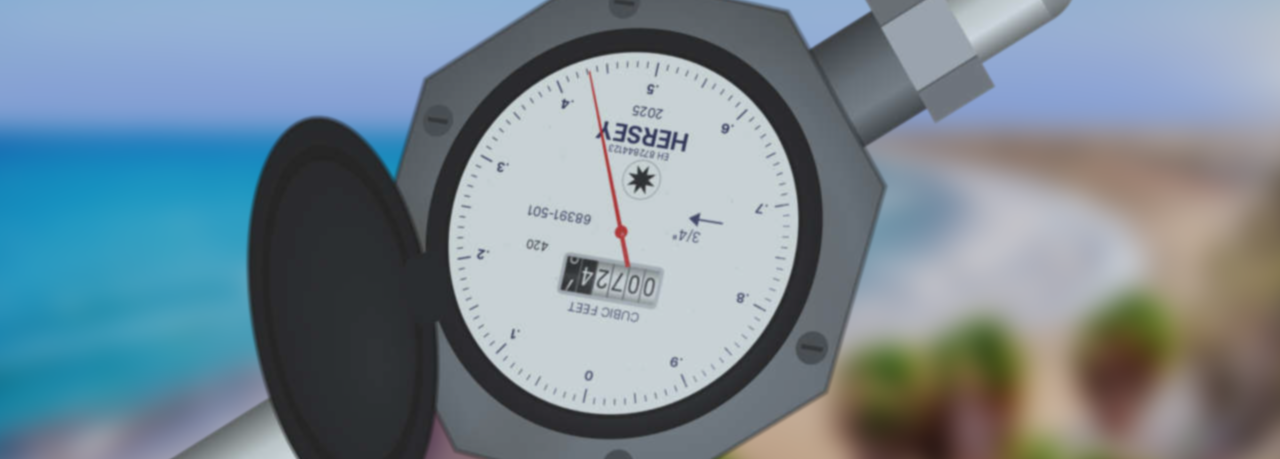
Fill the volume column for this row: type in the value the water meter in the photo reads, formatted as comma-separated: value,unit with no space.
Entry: 7247.43,ft³
